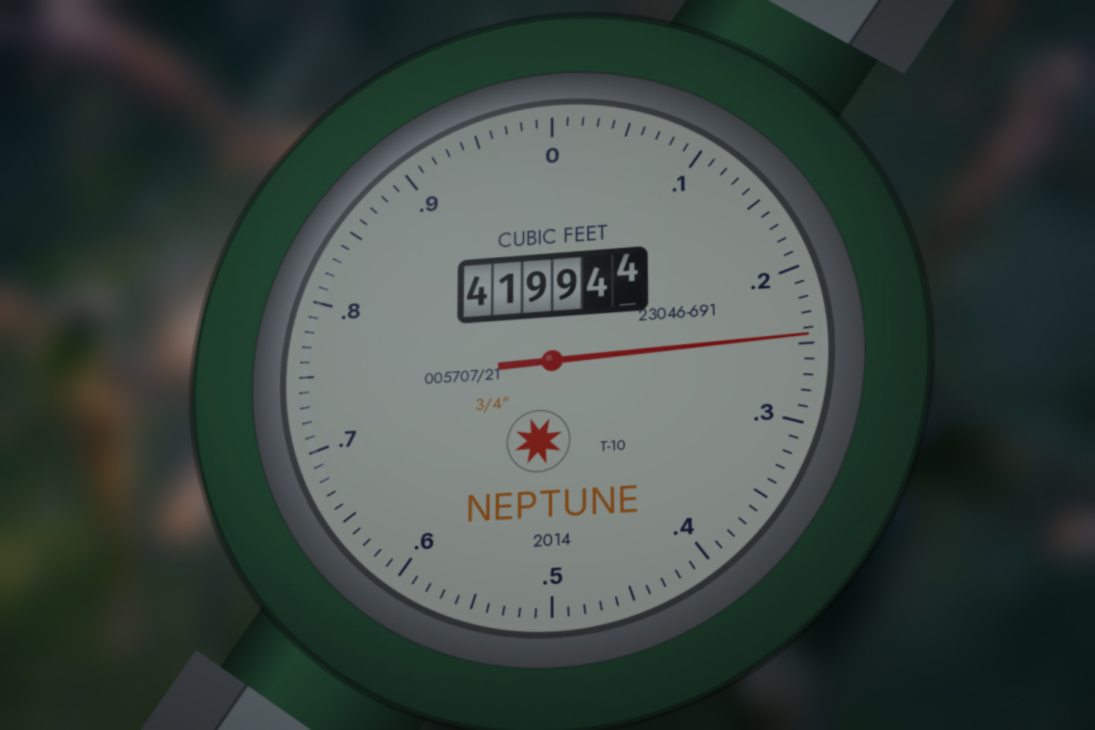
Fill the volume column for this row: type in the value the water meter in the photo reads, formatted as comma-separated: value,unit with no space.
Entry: 419944.24,ft³
